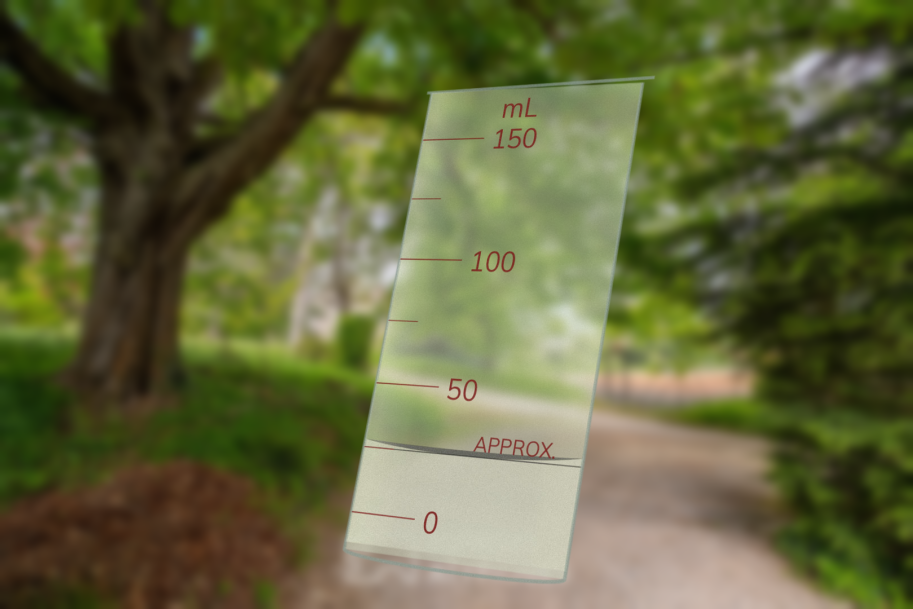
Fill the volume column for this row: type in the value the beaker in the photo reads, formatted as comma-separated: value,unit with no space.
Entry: 25,mL
